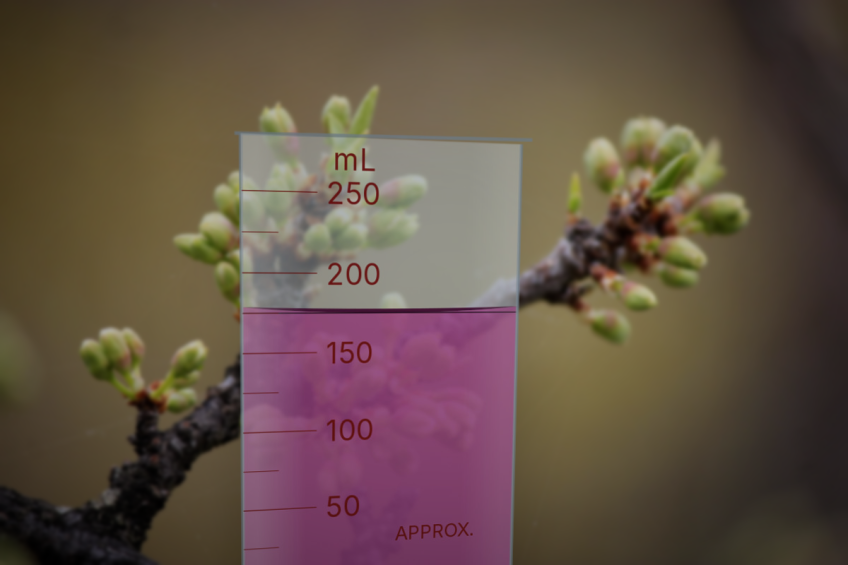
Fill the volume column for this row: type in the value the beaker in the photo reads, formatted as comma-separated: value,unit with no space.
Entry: 175,mL
